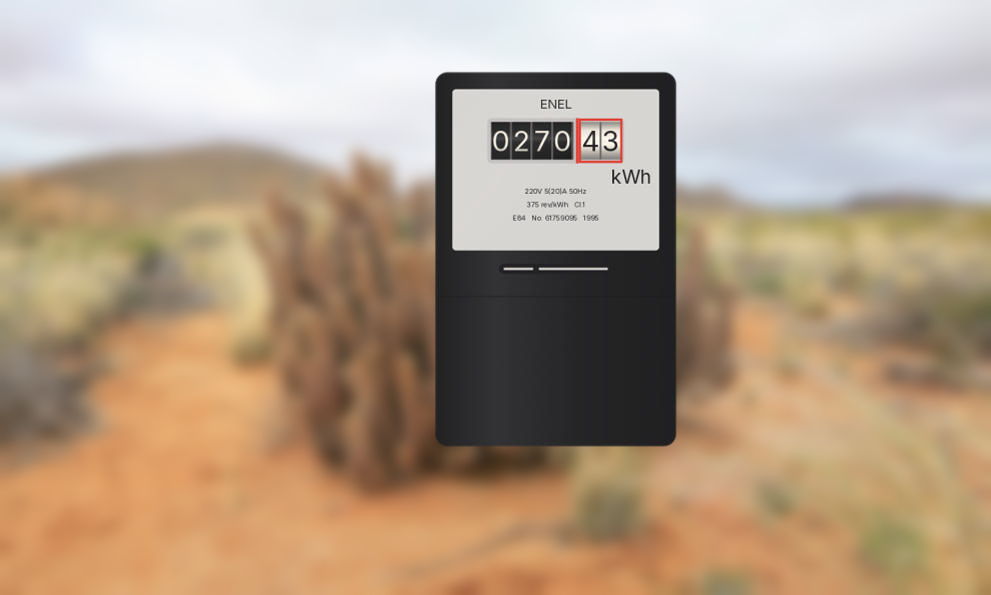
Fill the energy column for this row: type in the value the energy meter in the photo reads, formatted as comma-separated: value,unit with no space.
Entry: 270.43,kWh
